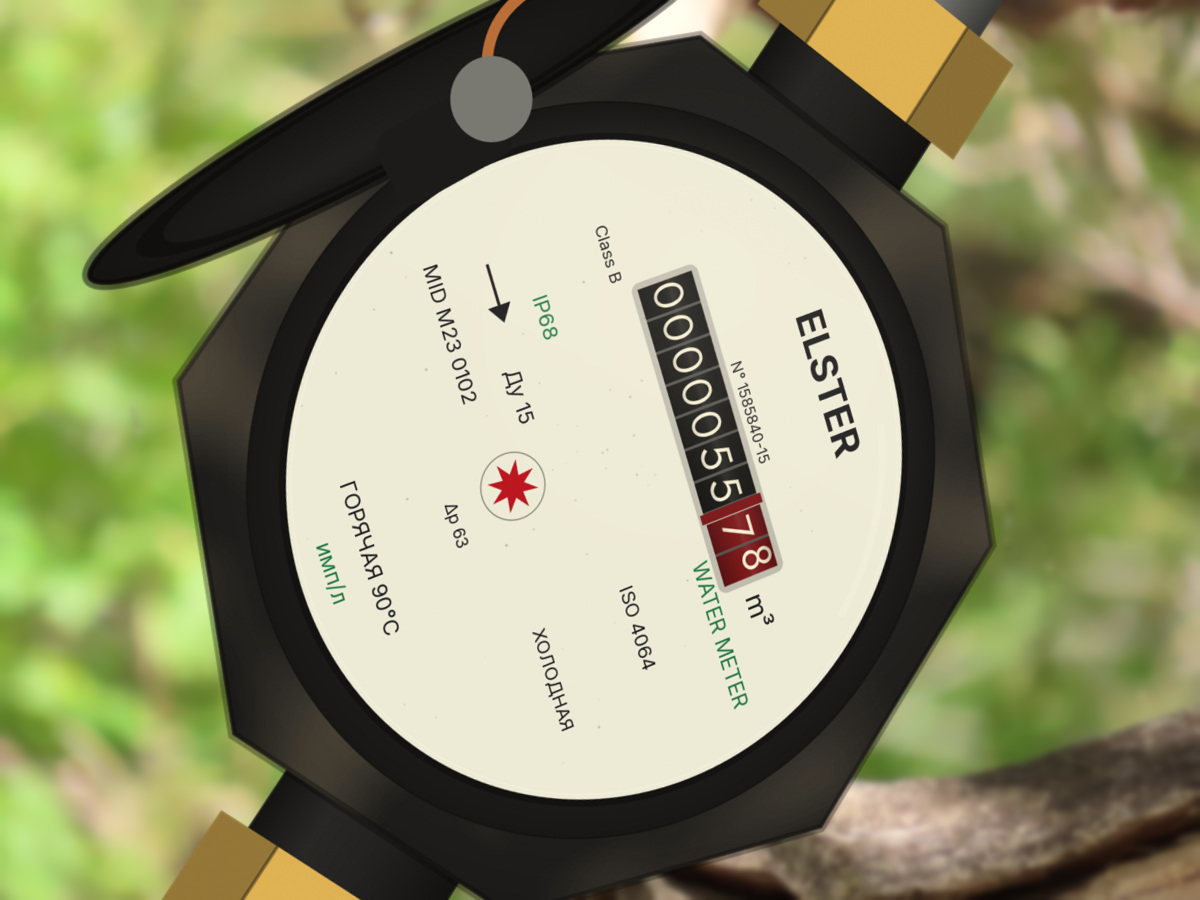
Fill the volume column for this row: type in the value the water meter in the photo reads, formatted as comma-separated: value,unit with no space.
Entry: 55.78,m³
